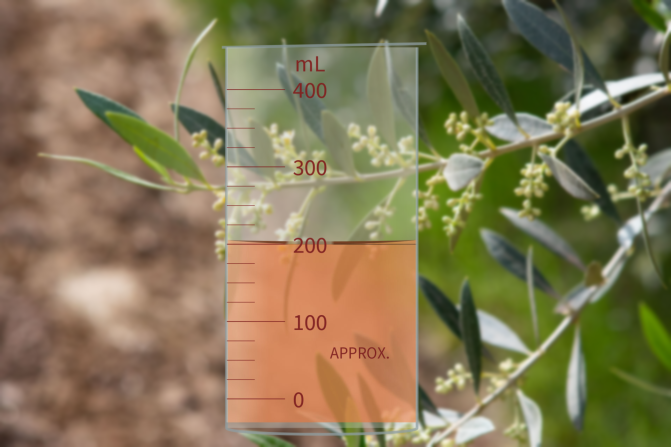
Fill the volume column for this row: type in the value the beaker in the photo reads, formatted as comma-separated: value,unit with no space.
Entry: 200,mL
